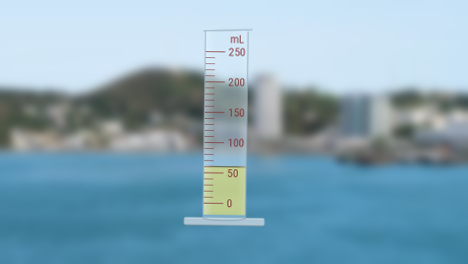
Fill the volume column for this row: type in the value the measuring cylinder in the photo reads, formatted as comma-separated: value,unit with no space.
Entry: 60,mL
